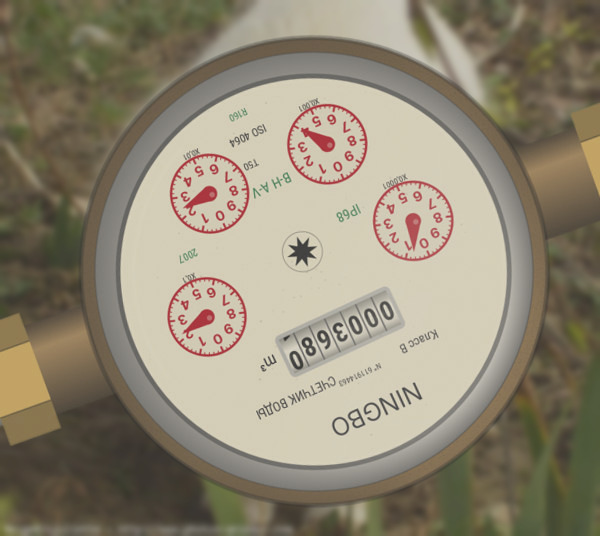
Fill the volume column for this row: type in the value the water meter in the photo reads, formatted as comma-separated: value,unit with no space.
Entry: 3680.2240,m³
